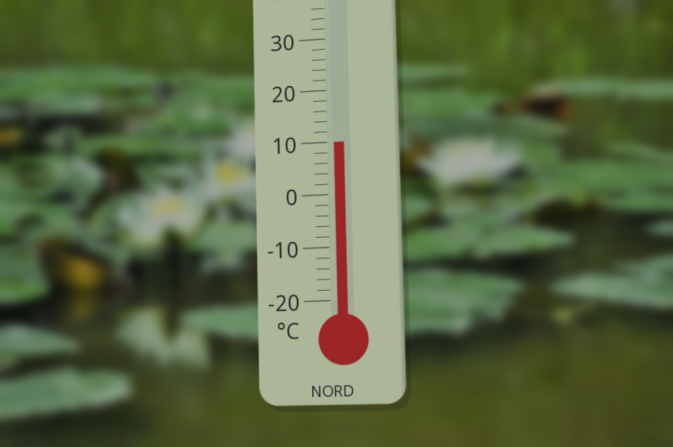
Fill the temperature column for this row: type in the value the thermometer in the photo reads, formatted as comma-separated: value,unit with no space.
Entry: 10,°C
